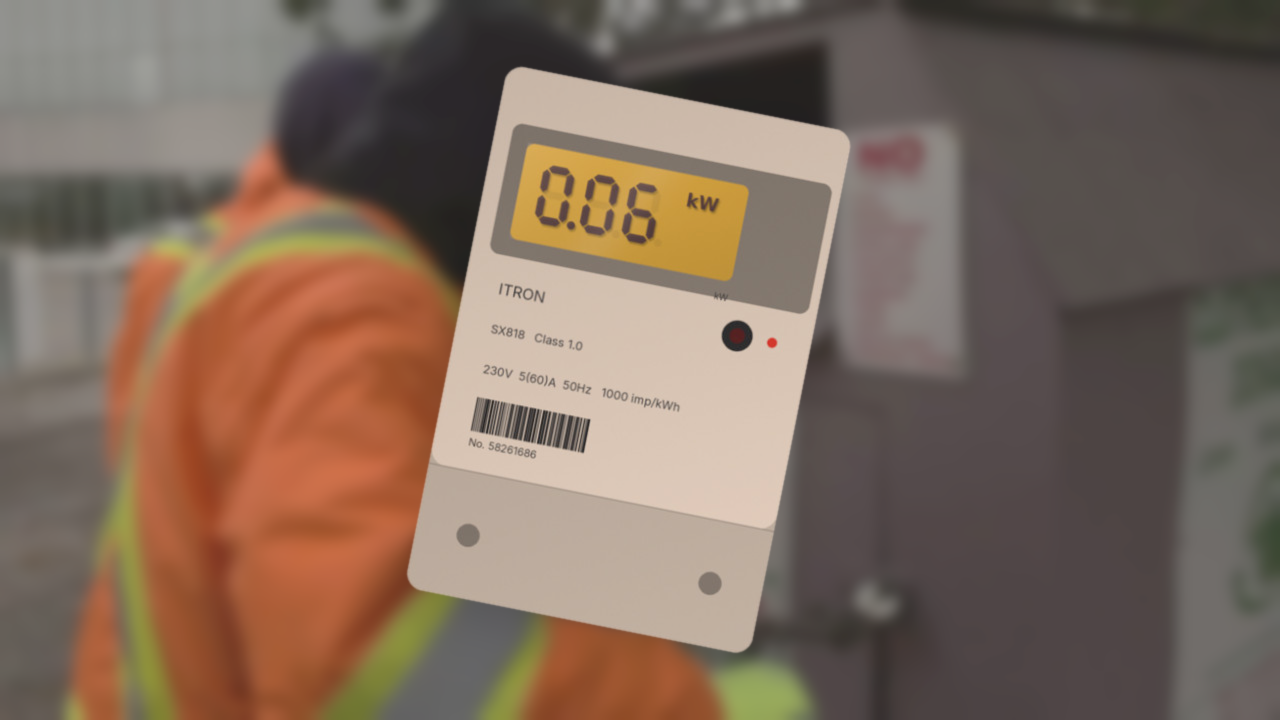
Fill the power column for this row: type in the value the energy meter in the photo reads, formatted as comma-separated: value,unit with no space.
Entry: 0.06,kW
